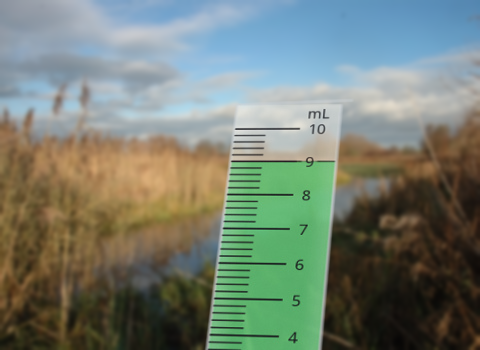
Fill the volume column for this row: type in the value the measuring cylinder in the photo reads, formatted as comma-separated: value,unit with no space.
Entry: 9,mL
